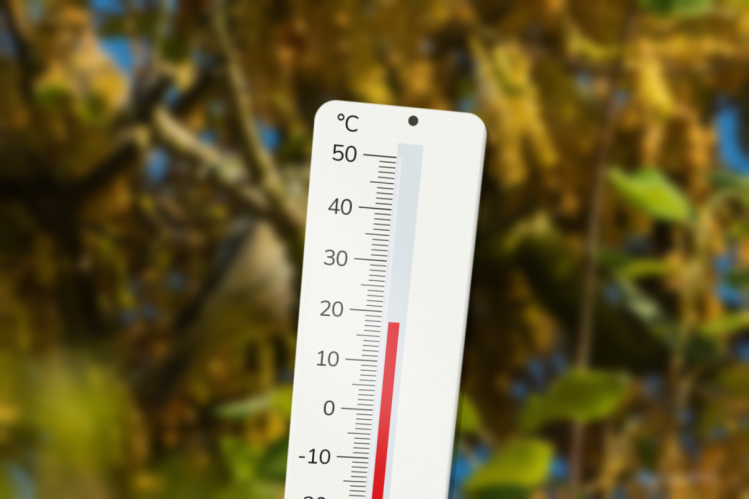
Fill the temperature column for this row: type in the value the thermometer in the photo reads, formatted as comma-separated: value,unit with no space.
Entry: 18,°C
